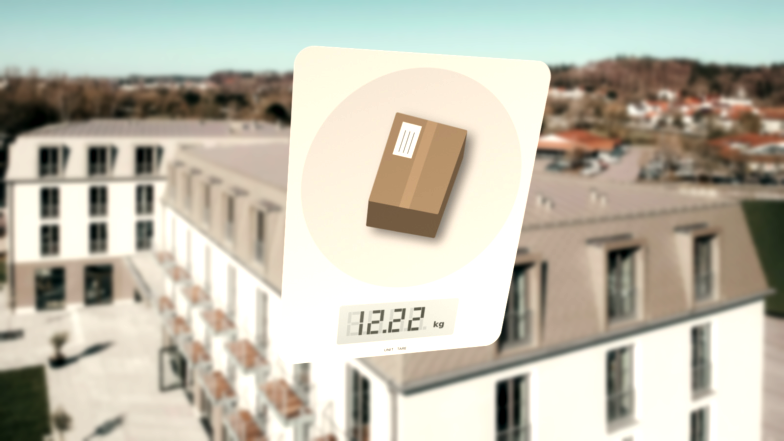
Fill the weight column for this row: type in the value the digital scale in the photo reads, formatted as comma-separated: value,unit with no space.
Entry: 12.22,kg
